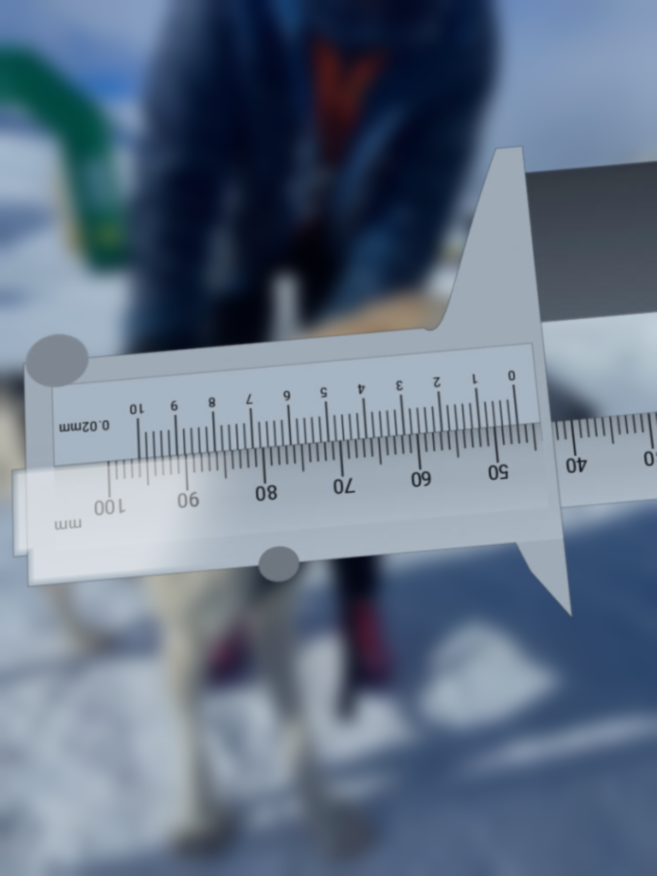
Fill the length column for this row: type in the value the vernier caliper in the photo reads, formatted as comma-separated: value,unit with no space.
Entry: 47.0,mm
